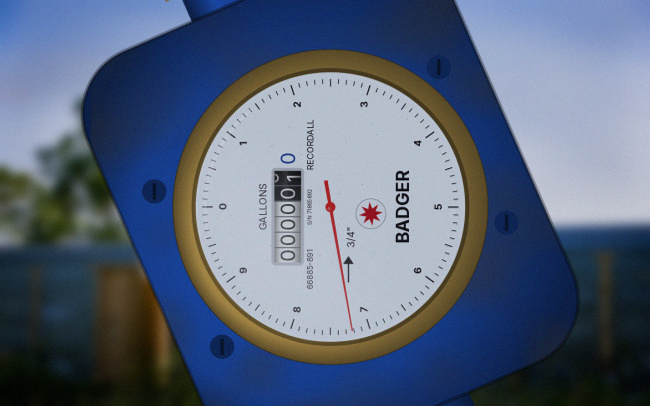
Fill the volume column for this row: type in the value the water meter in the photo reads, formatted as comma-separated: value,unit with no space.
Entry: 7.2,gal
